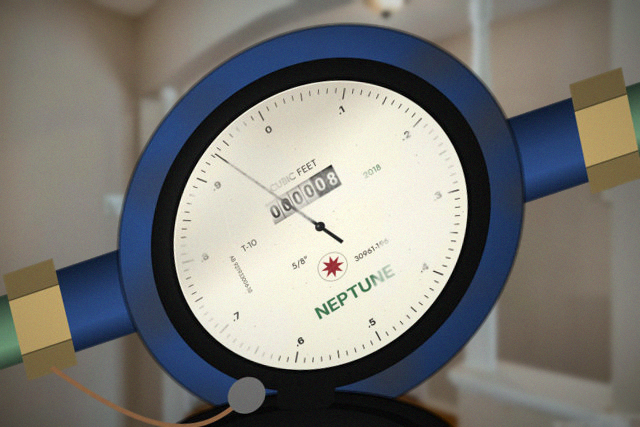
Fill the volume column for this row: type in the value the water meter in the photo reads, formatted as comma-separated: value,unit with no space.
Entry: 7.93,ft³
